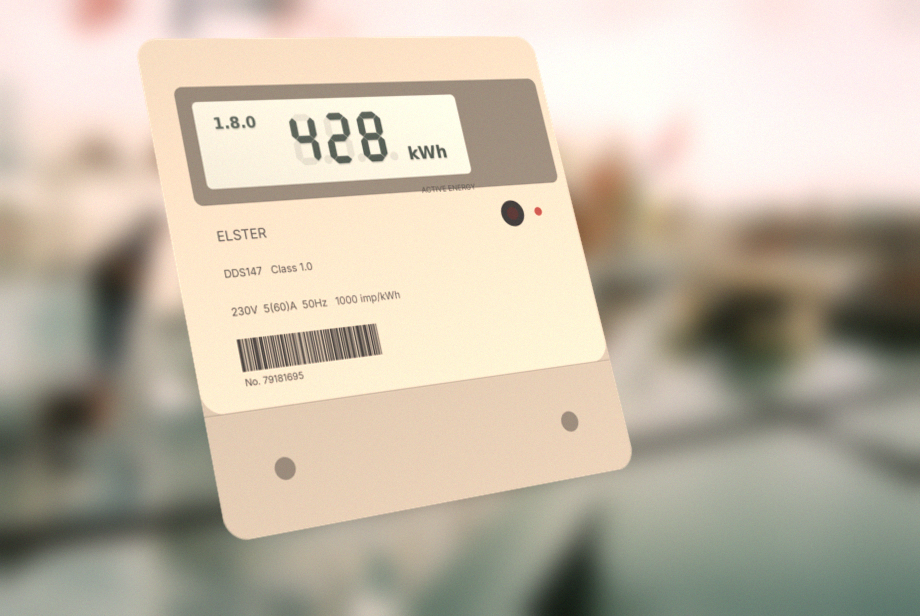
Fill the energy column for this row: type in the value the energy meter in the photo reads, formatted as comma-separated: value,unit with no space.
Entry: 428,kWh
